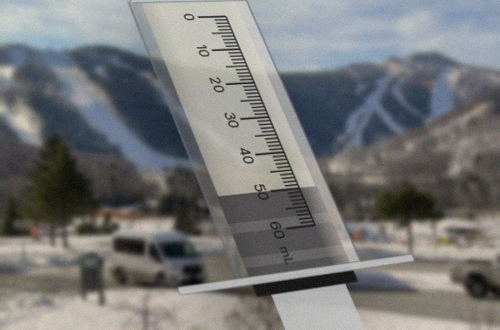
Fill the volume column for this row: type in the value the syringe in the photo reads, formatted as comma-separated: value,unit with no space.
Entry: 50,mL
